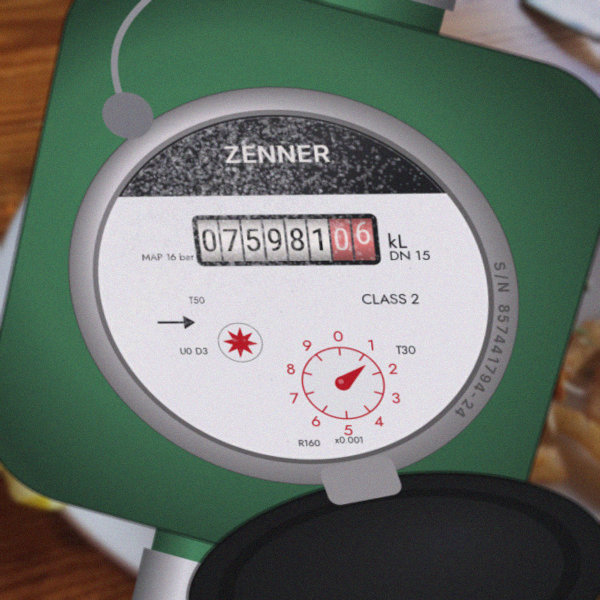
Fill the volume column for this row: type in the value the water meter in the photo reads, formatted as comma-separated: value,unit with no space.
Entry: 75981.061,kL
